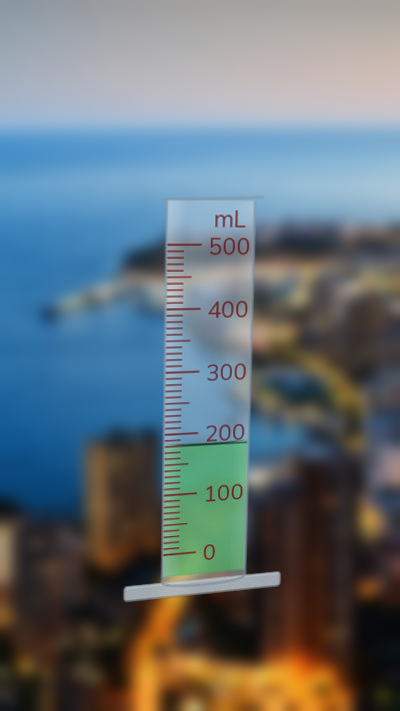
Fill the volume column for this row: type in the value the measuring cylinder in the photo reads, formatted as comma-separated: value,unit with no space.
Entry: 180,mL
